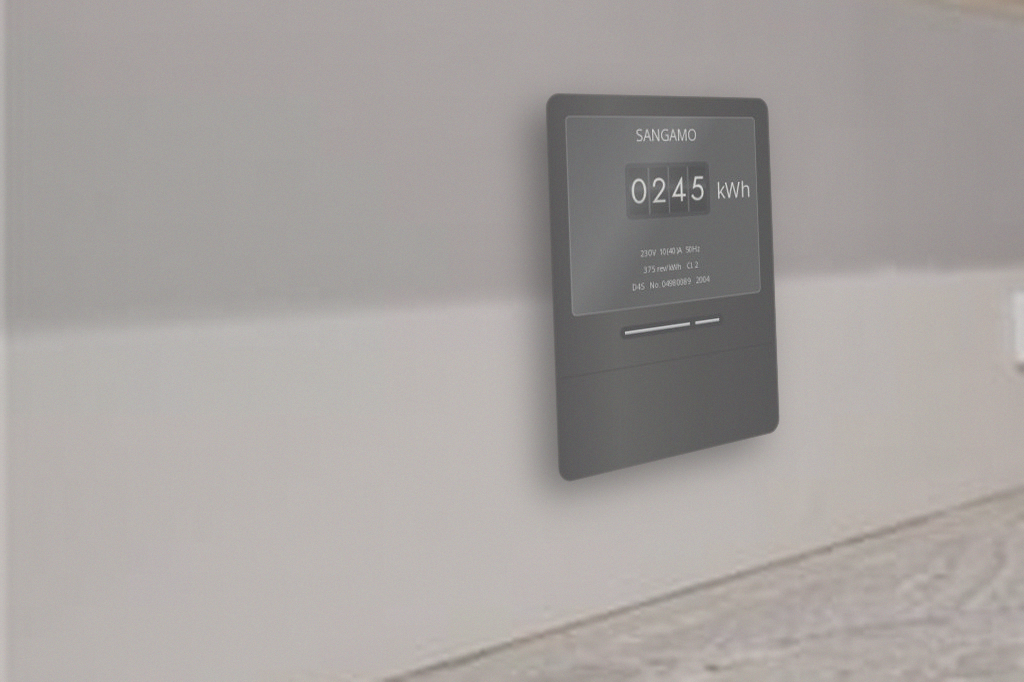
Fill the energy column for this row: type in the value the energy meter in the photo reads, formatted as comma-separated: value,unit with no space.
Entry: 245,kWh
